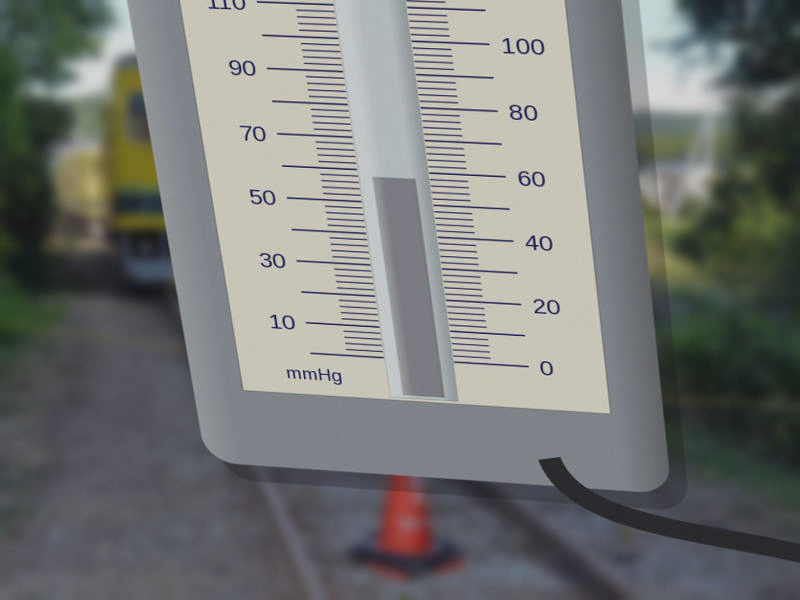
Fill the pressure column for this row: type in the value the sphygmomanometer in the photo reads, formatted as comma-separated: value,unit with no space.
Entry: 58,mmHg
